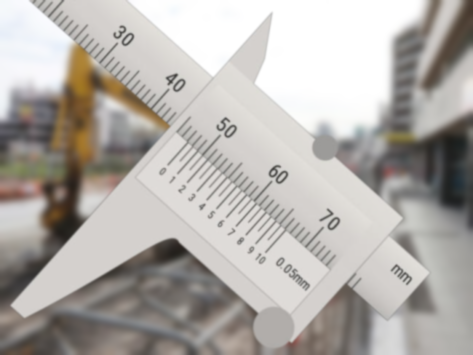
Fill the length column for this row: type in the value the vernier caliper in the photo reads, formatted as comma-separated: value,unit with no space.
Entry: 47.2,mm
